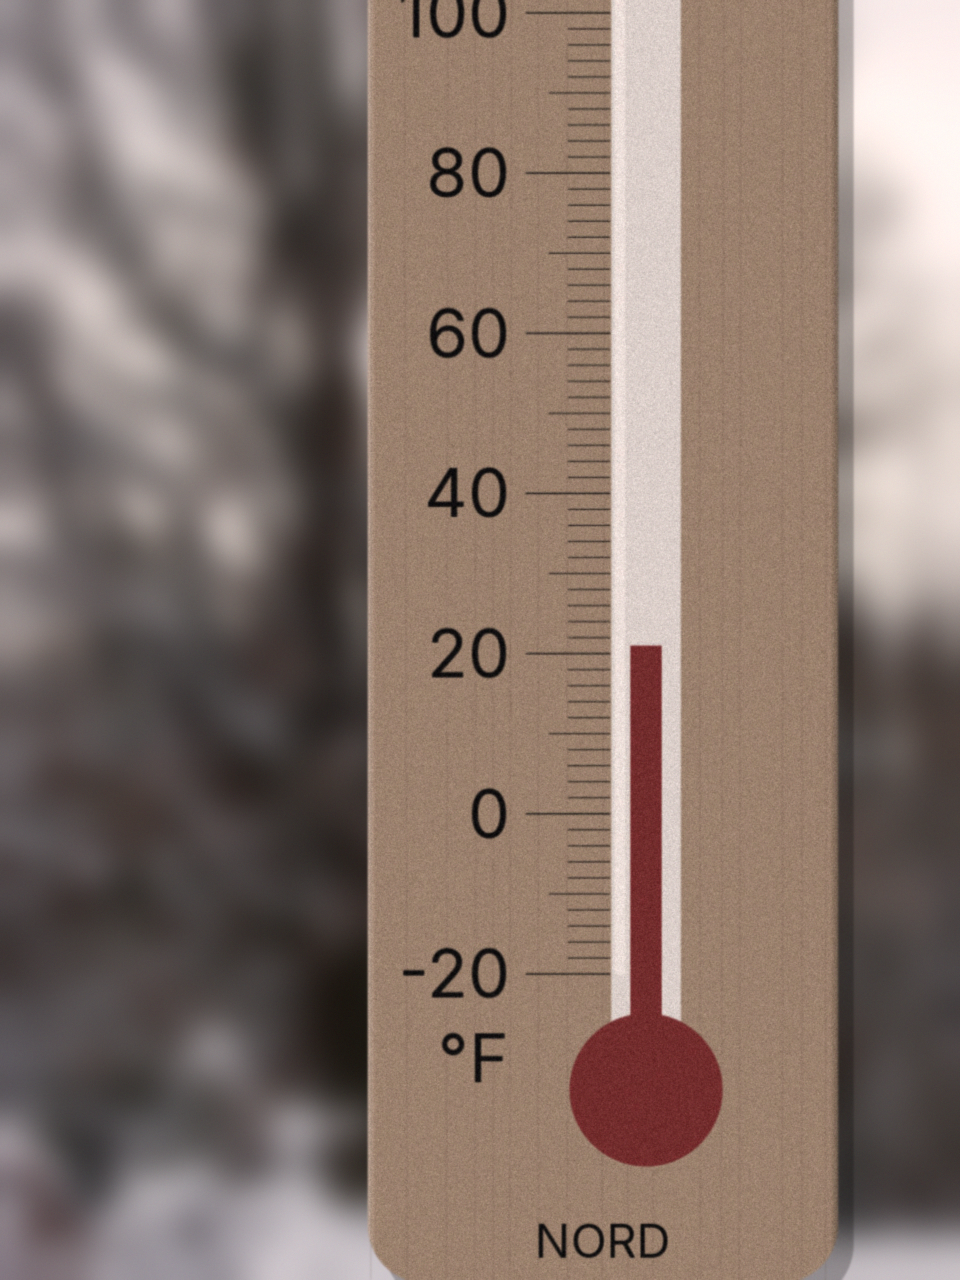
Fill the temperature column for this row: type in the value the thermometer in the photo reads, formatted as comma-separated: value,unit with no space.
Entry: 21,°F
